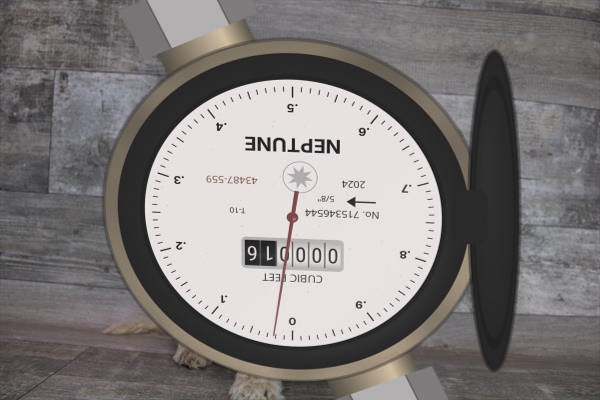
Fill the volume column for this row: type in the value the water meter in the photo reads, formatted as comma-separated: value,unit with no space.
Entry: 16.02,ft³
